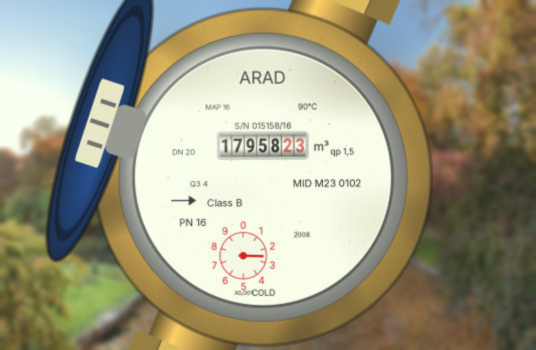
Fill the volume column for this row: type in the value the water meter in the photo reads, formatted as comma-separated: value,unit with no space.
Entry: 17958.232,m³
